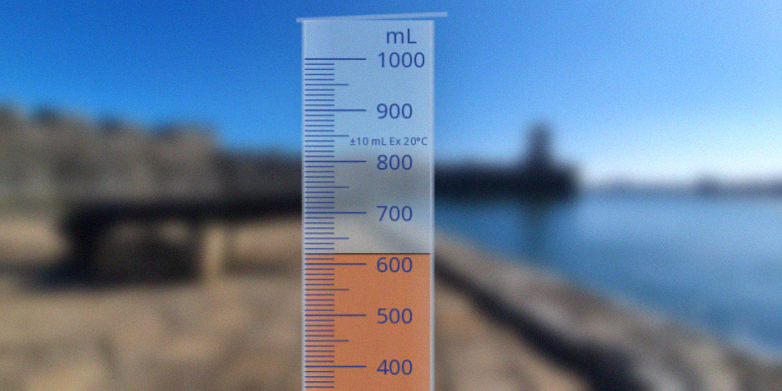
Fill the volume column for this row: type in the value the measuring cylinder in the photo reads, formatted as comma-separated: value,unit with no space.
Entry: 620,mL
